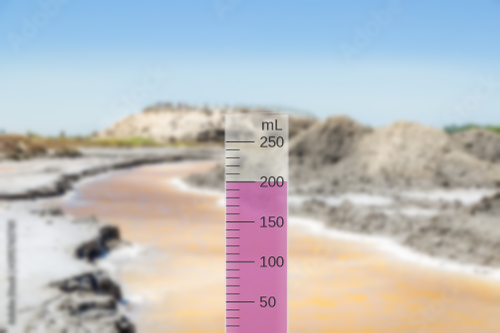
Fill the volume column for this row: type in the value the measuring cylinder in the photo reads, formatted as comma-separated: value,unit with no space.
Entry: 200,mL
